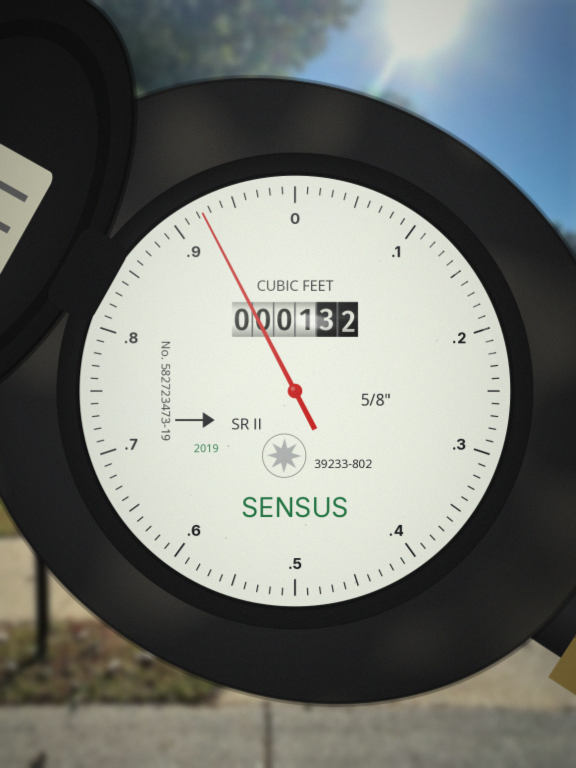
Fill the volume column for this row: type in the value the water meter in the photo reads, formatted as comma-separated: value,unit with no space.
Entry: 131.92,ft³
